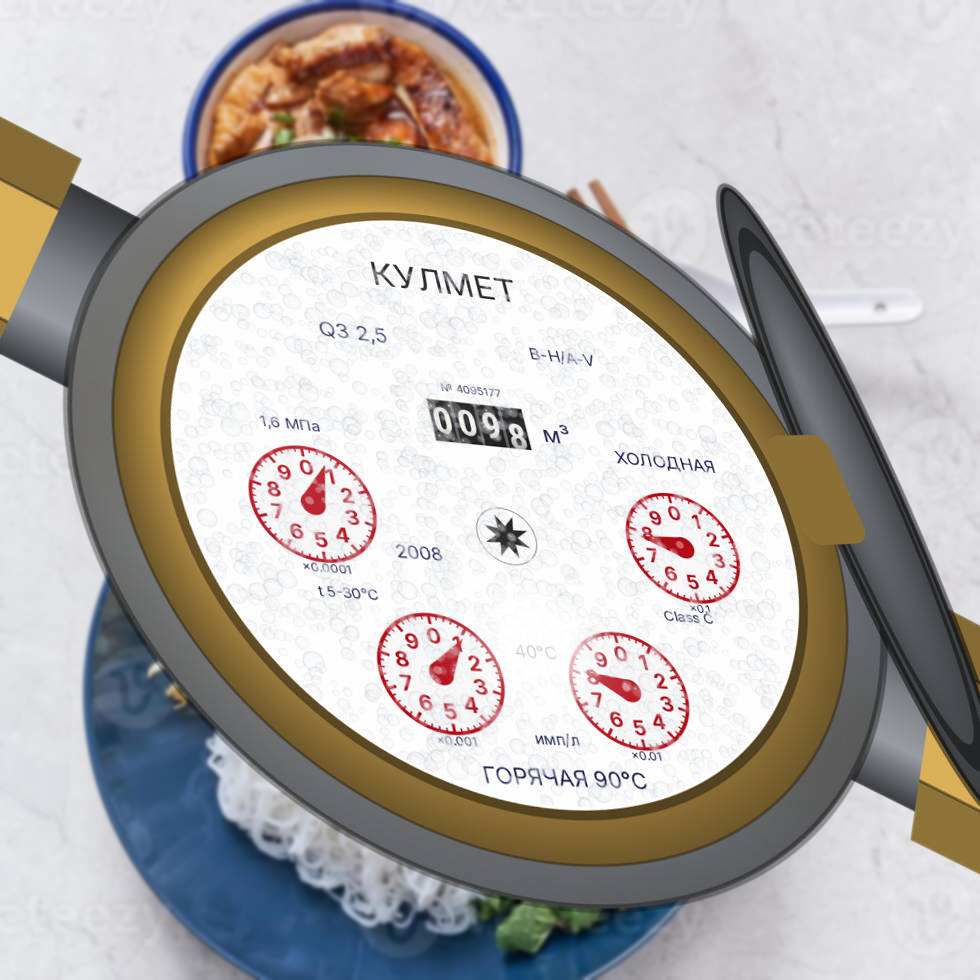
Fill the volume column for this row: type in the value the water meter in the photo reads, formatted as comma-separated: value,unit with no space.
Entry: 97.7810,m³
